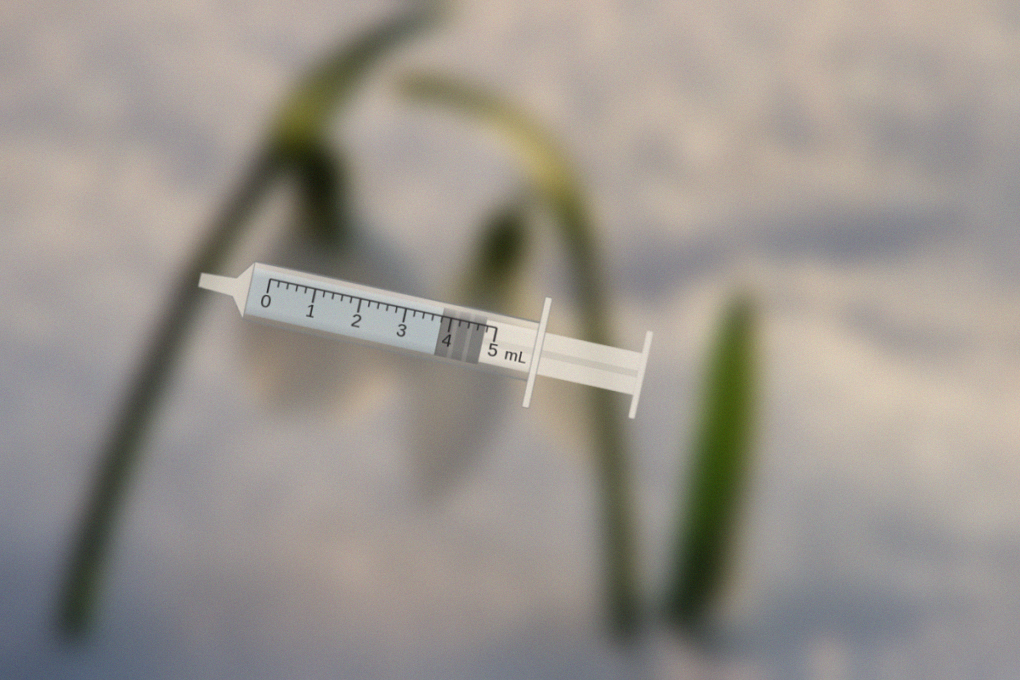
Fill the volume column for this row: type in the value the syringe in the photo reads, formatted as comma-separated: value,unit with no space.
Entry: 3.8,mL
